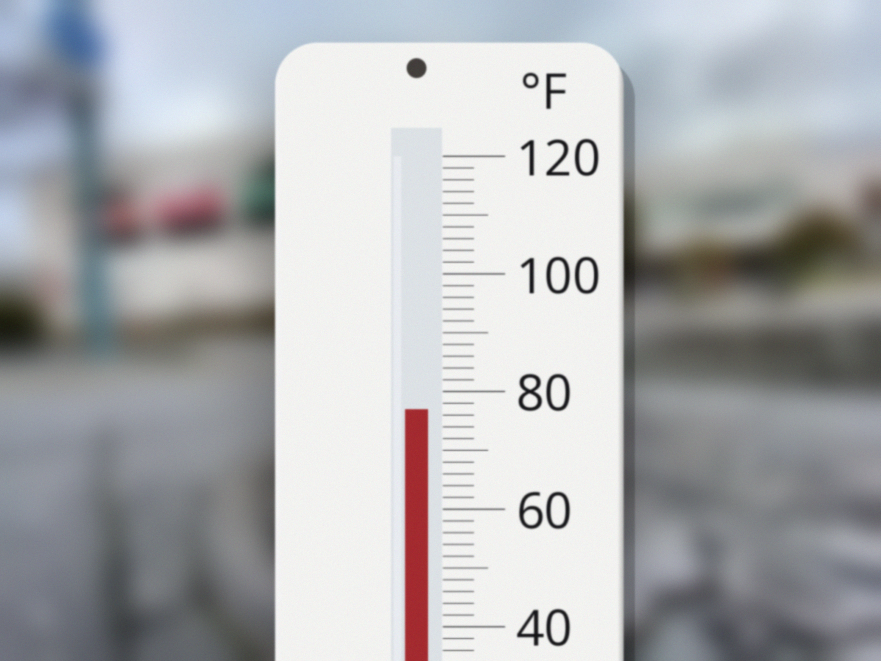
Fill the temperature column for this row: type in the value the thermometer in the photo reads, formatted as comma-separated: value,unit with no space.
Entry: 77,°F
